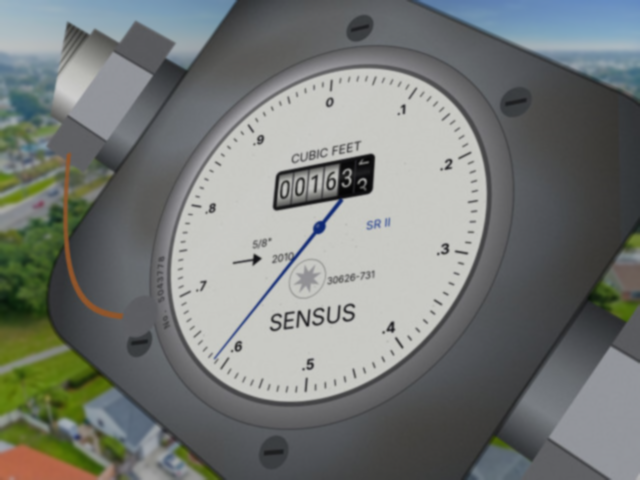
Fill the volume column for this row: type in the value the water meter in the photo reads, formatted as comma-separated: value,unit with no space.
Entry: 1632.61,ft³
